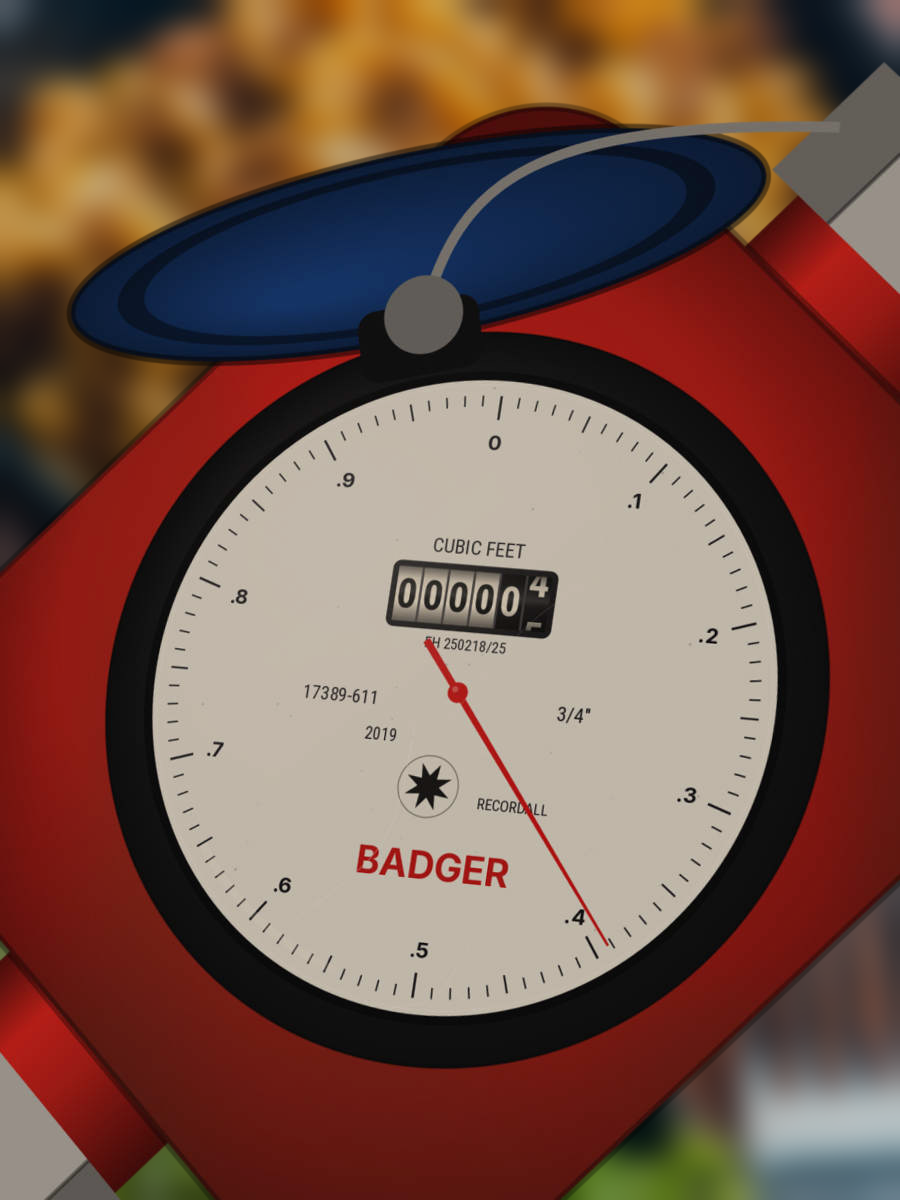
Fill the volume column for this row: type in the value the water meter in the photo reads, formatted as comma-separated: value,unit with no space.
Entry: 4.39,ft³
